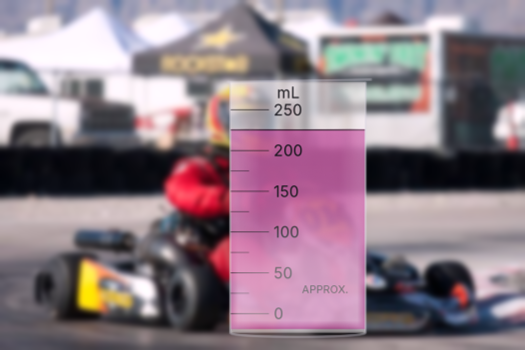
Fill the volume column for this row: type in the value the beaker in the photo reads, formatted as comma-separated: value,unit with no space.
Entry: 225,mL
